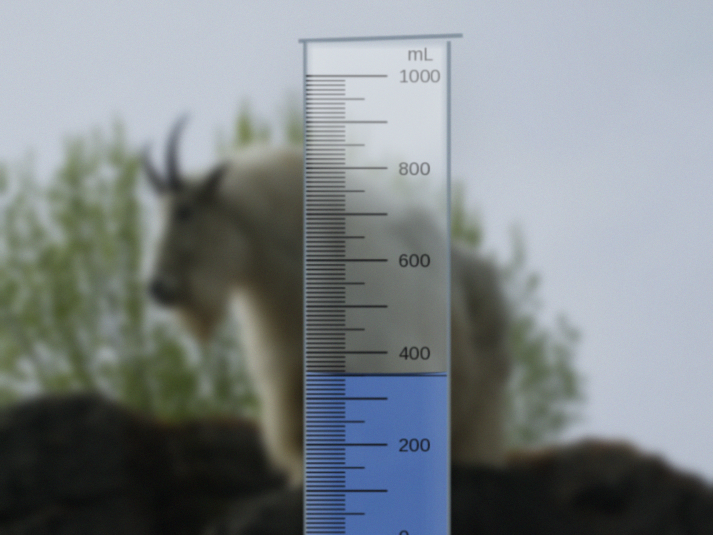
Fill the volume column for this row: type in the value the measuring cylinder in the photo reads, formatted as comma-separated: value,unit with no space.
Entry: 350,mL
